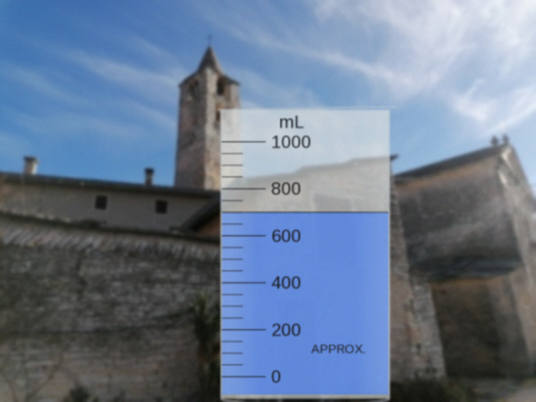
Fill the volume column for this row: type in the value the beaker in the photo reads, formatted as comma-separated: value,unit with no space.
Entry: 700,mL
